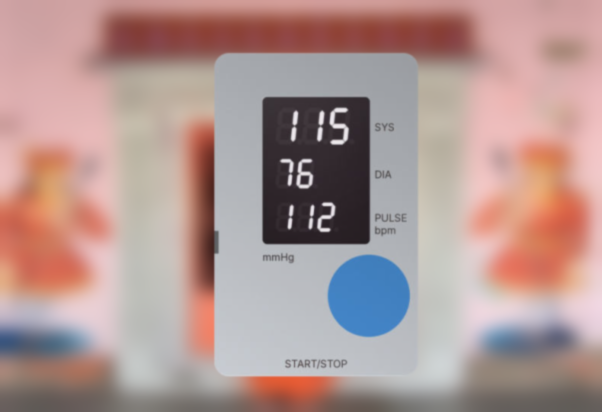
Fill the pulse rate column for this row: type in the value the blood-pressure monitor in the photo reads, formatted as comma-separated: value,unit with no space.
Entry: 112,bpm
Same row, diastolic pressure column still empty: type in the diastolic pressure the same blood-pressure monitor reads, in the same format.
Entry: 76,mmHg
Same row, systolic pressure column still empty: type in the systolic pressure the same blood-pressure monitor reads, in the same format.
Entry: 115,mmHg
